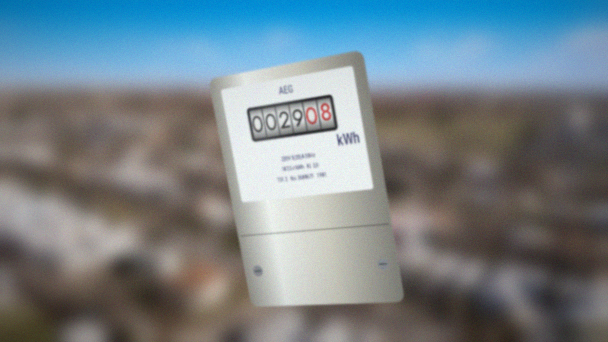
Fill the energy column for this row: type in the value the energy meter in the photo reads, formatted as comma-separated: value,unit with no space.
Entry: 29.08,kWh
